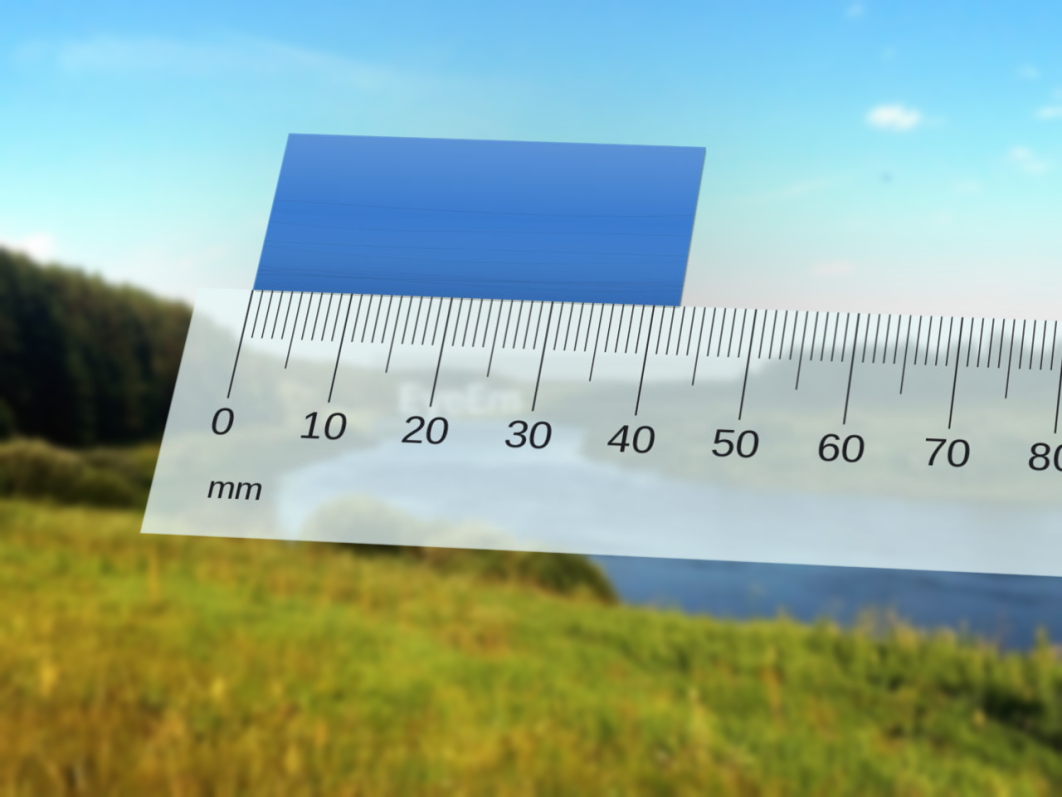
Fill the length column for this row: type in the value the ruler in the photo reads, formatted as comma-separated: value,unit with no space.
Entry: 42.5,mm
